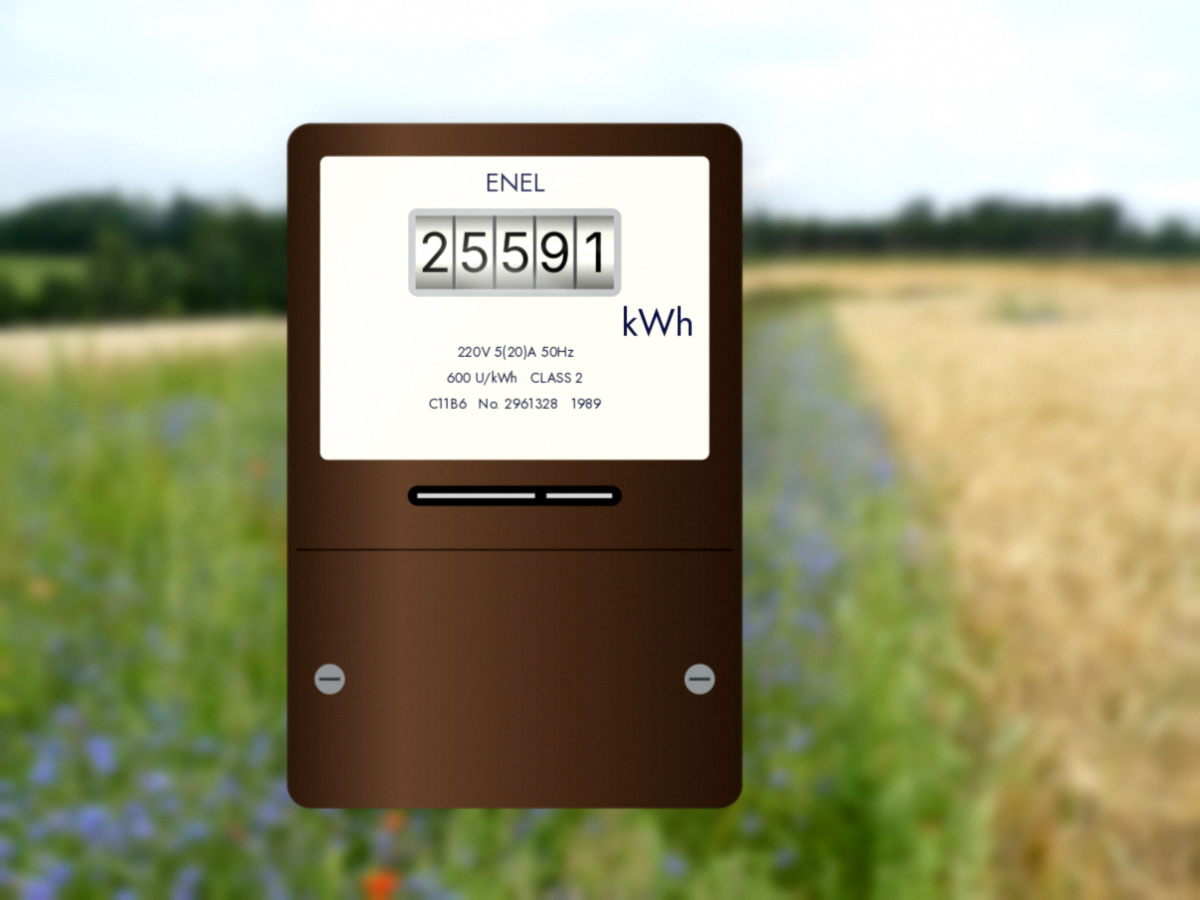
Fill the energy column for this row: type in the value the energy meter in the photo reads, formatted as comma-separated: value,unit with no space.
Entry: 25591,kWh
